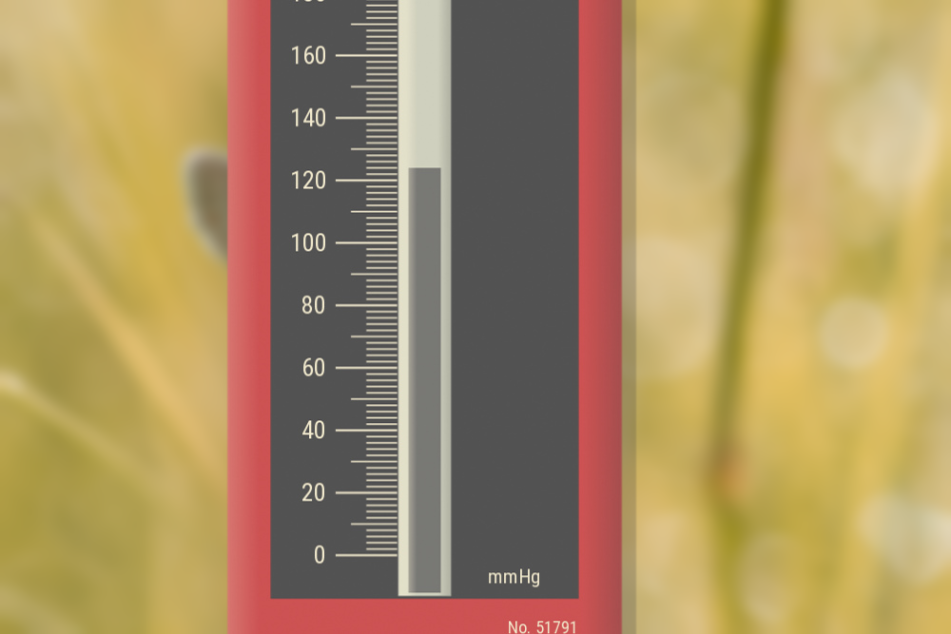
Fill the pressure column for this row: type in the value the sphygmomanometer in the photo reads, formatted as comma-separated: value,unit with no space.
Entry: 124,mmHg
